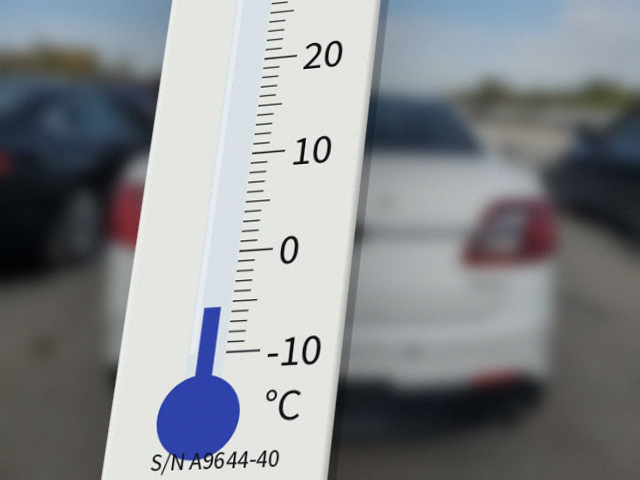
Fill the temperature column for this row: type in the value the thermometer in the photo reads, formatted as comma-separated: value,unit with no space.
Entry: -5.5,°C
